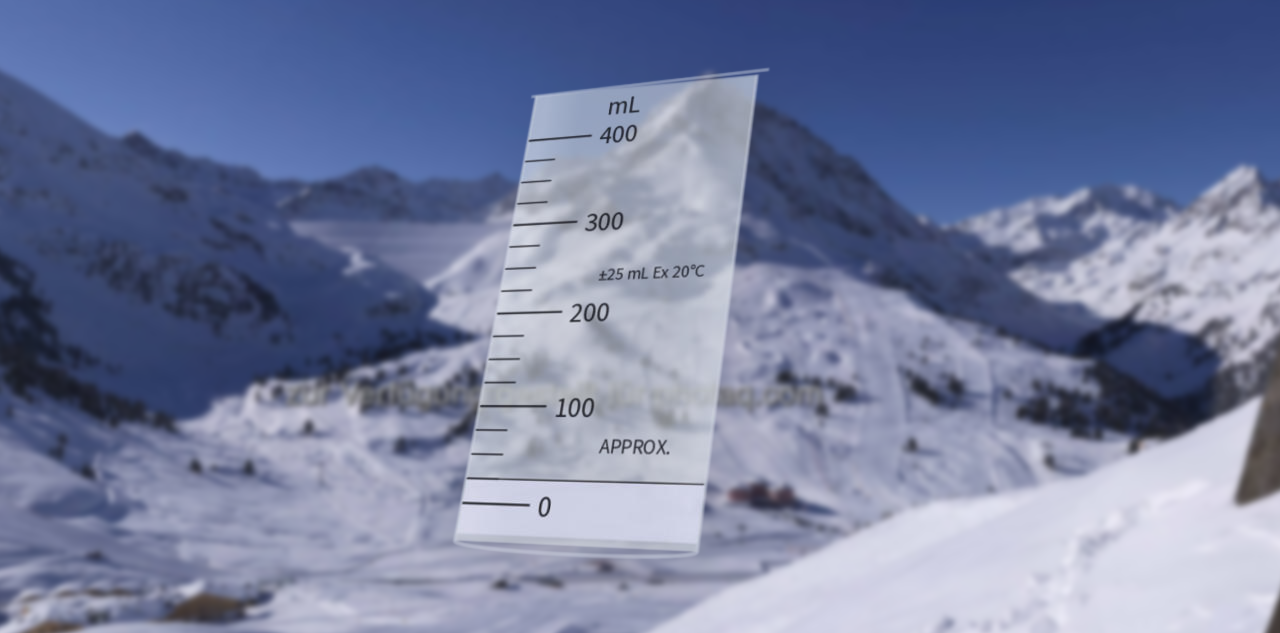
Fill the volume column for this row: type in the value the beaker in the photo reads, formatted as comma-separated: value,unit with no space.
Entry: 25,mL
